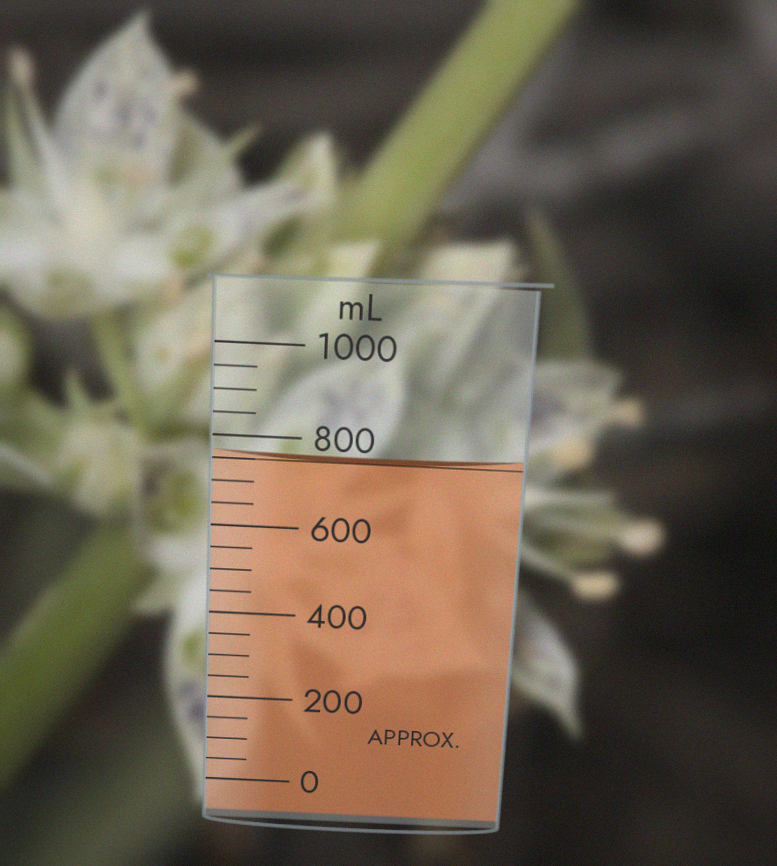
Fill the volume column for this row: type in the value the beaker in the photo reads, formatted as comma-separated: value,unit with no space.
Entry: 750,mL
